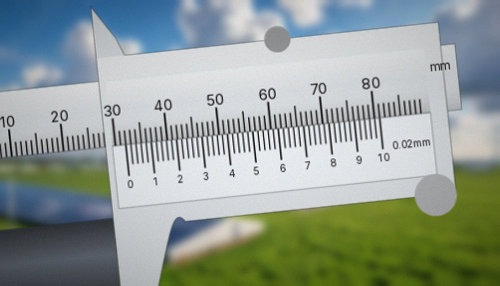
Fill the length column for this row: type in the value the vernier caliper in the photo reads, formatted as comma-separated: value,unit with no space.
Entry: 32.0,mm
